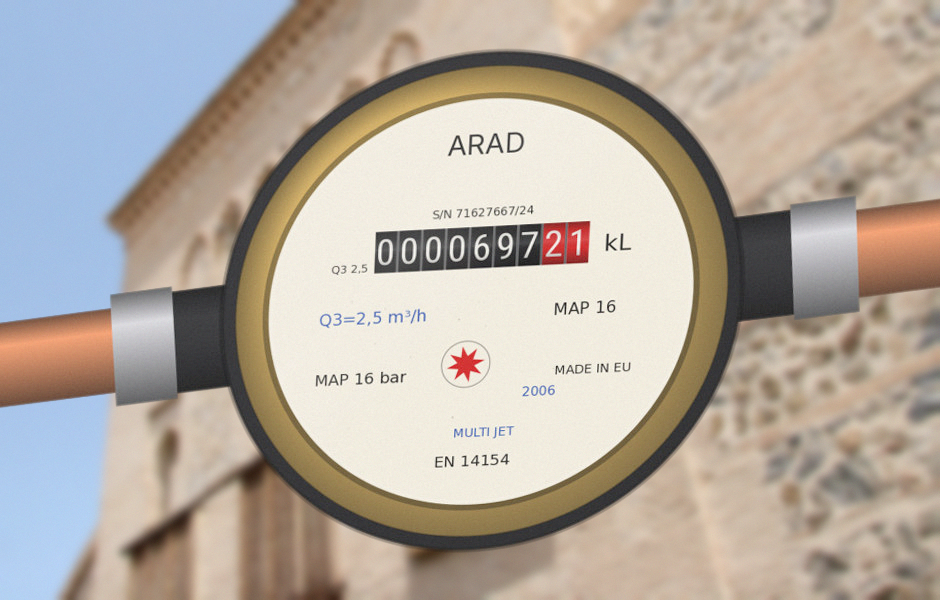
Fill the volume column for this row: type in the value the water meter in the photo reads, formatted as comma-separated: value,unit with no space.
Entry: 697.21,kL
